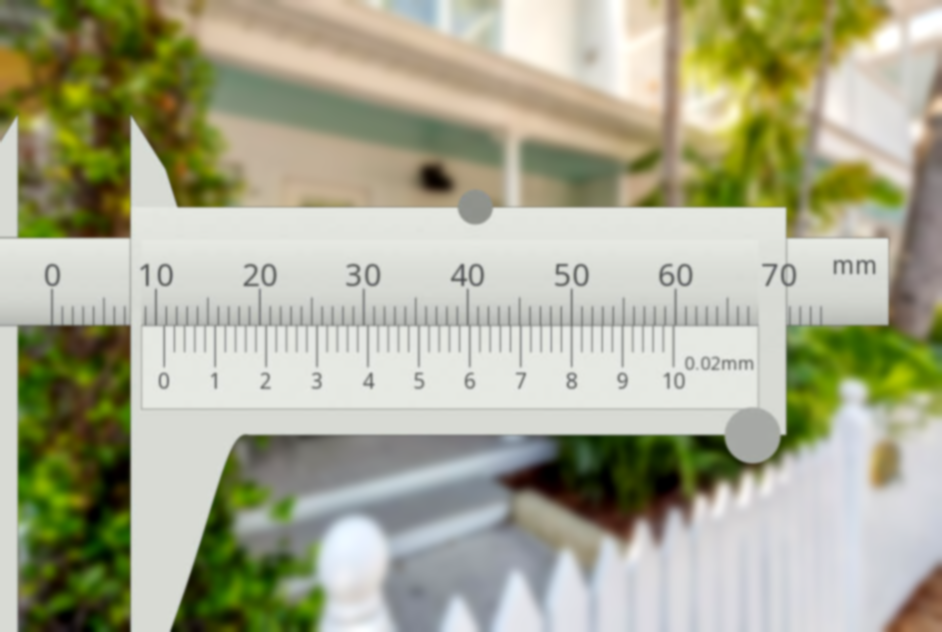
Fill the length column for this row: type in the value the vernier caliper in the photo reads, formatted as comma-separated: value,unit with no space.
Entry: 10.8,mm
